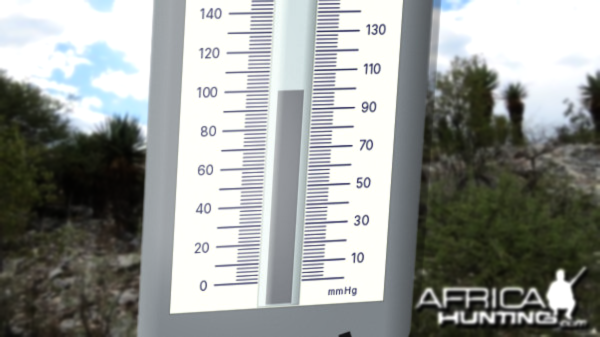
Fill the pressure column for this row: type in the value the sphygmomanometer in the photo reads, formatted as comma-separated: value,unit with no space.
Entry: 100,mmHg
